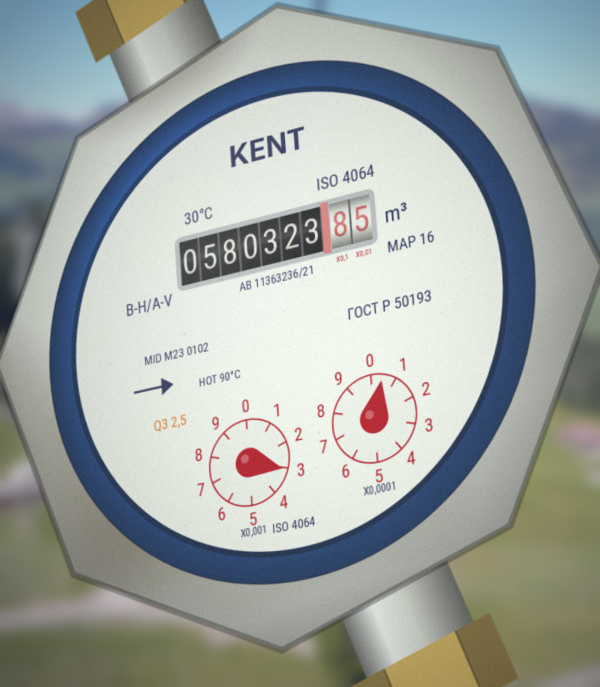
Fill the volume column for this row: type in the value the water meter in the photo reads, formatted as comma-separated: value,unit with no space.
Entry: 580323.8530,m³
